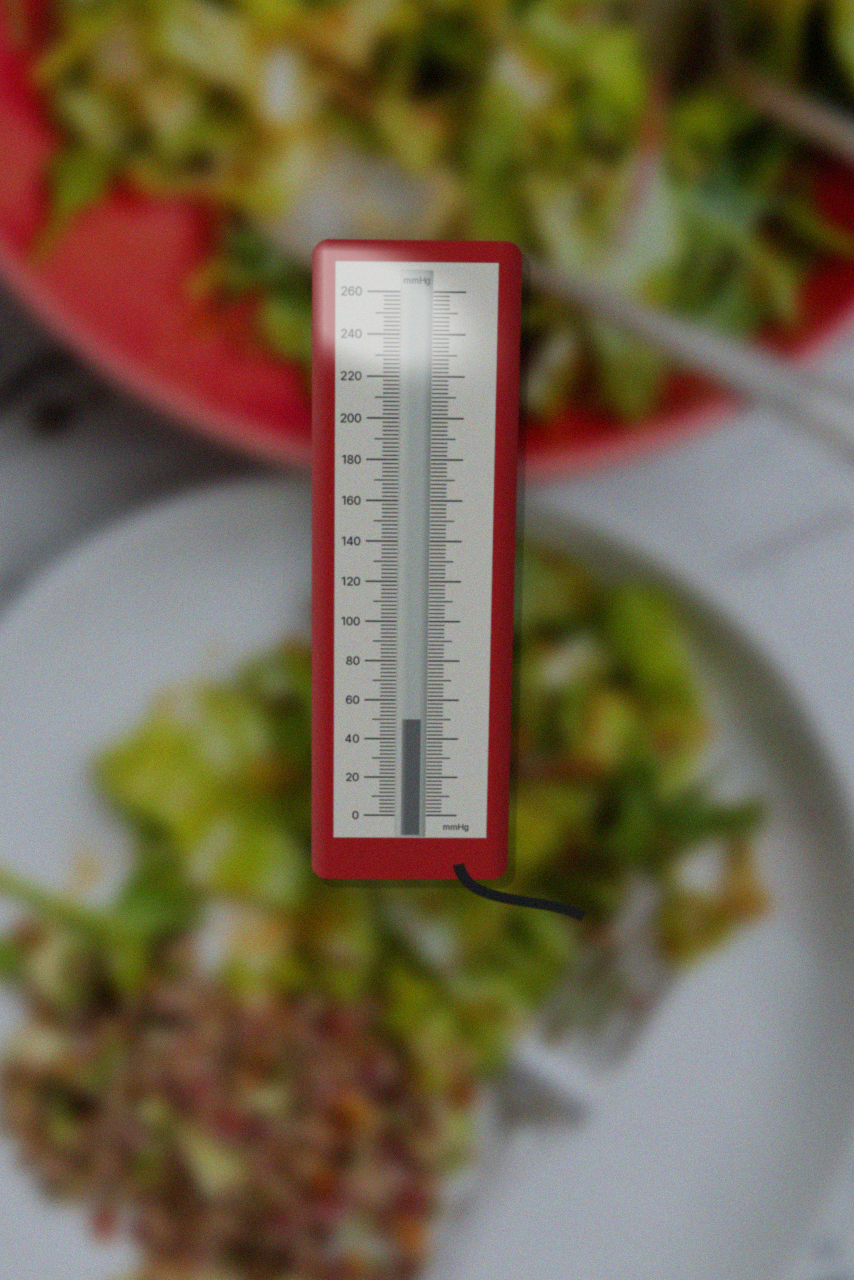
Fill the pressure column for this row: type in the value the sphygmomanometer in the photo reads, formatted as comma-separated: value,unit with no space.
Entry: 50,mmHg
